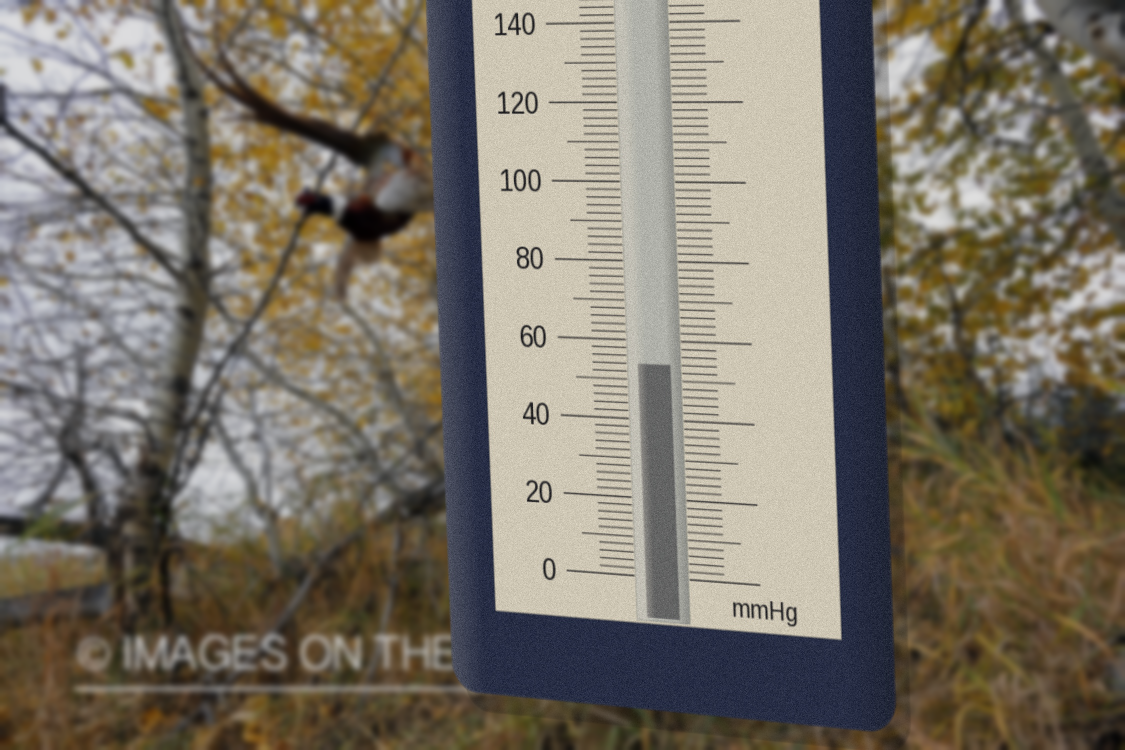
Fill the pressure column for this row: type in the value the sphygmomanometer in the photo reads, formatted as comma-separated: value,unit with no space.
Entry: 54,mmHg
